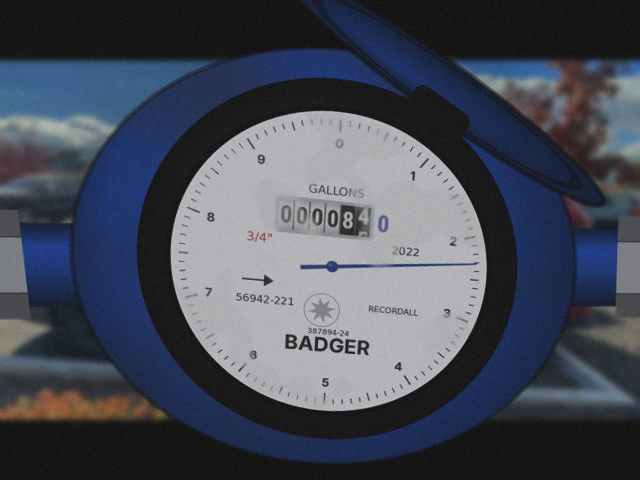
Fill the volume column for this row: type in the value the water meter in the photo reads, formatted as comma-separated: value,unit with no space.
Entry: 842.3,gal
